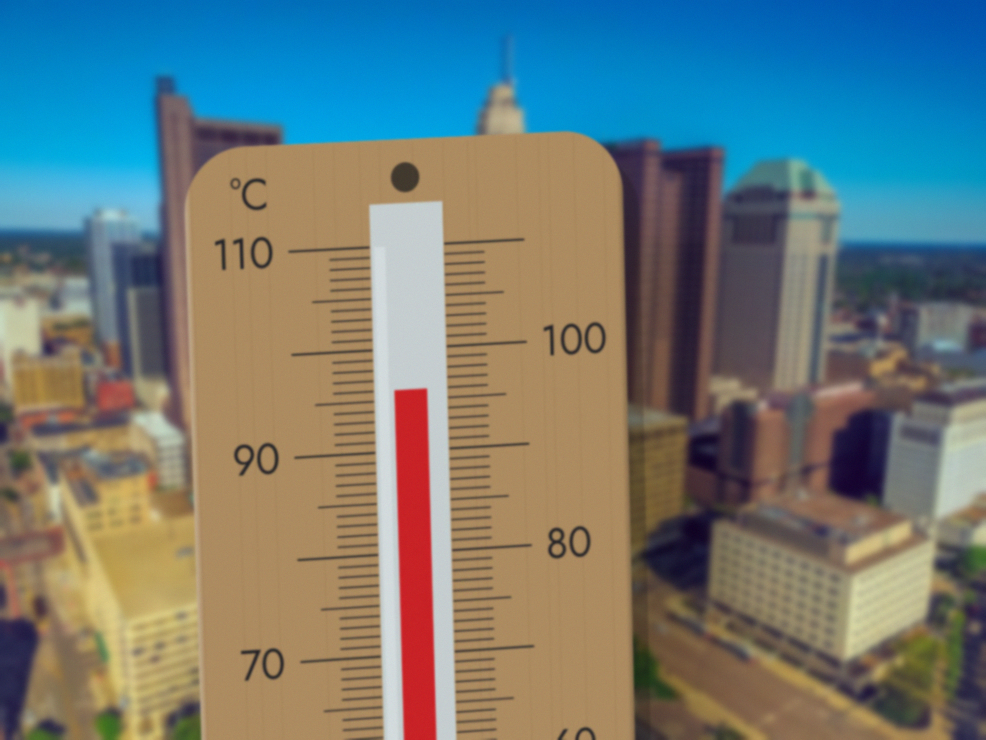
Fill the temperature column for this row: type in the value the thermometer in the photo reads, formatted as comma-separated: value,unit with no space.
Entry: 96,°C
